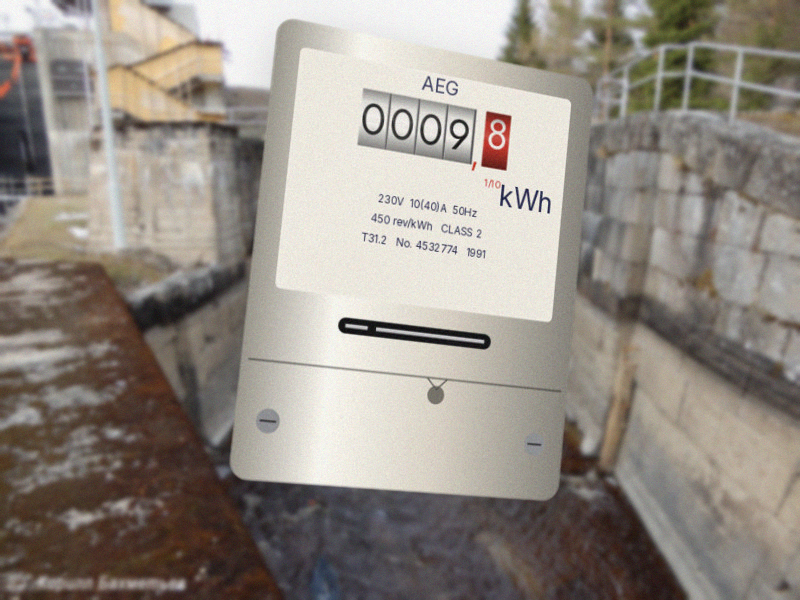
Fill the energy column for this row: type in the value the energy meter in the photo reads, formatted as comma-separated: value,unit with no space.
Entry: 9.8,kWh
